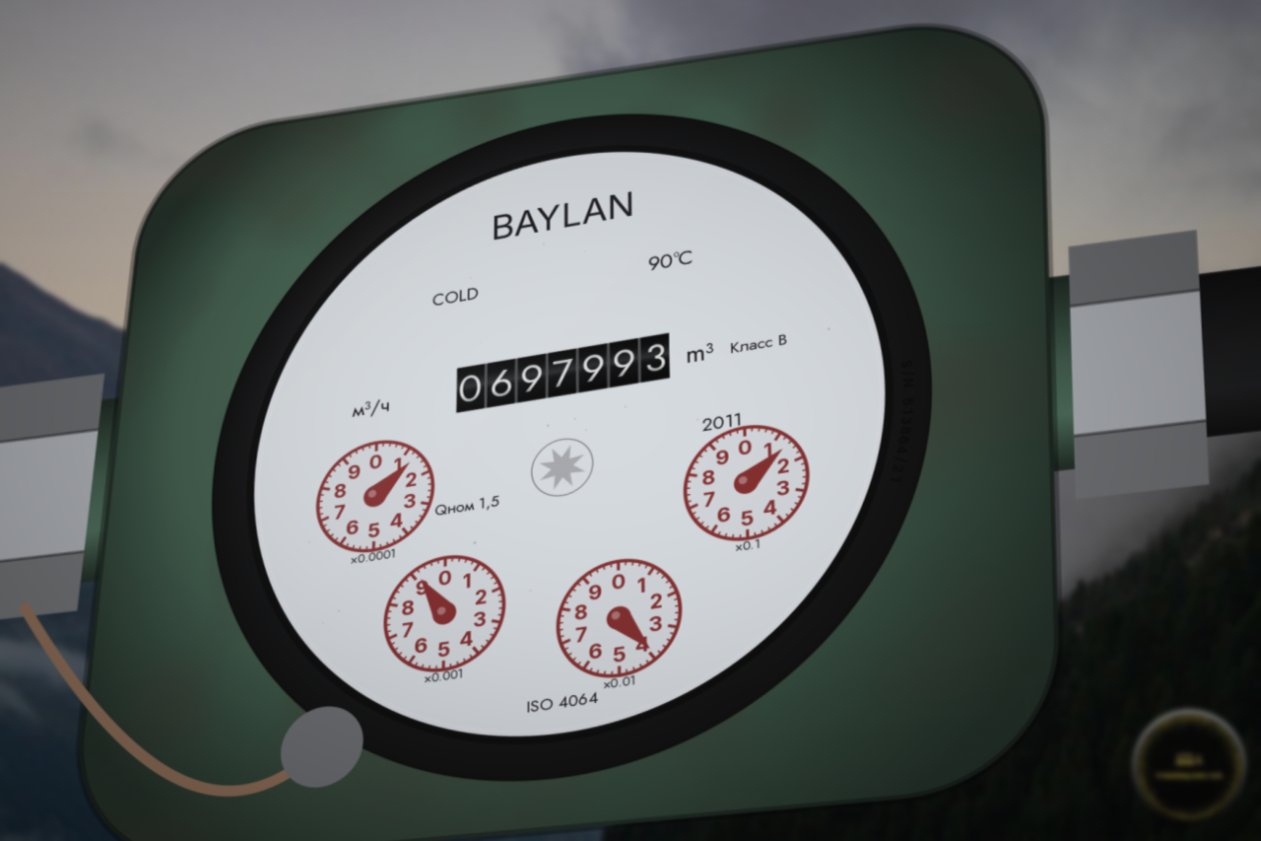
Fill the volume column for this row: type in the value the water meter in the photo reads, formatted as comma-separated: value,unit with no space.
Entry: 697993.1391,m³
